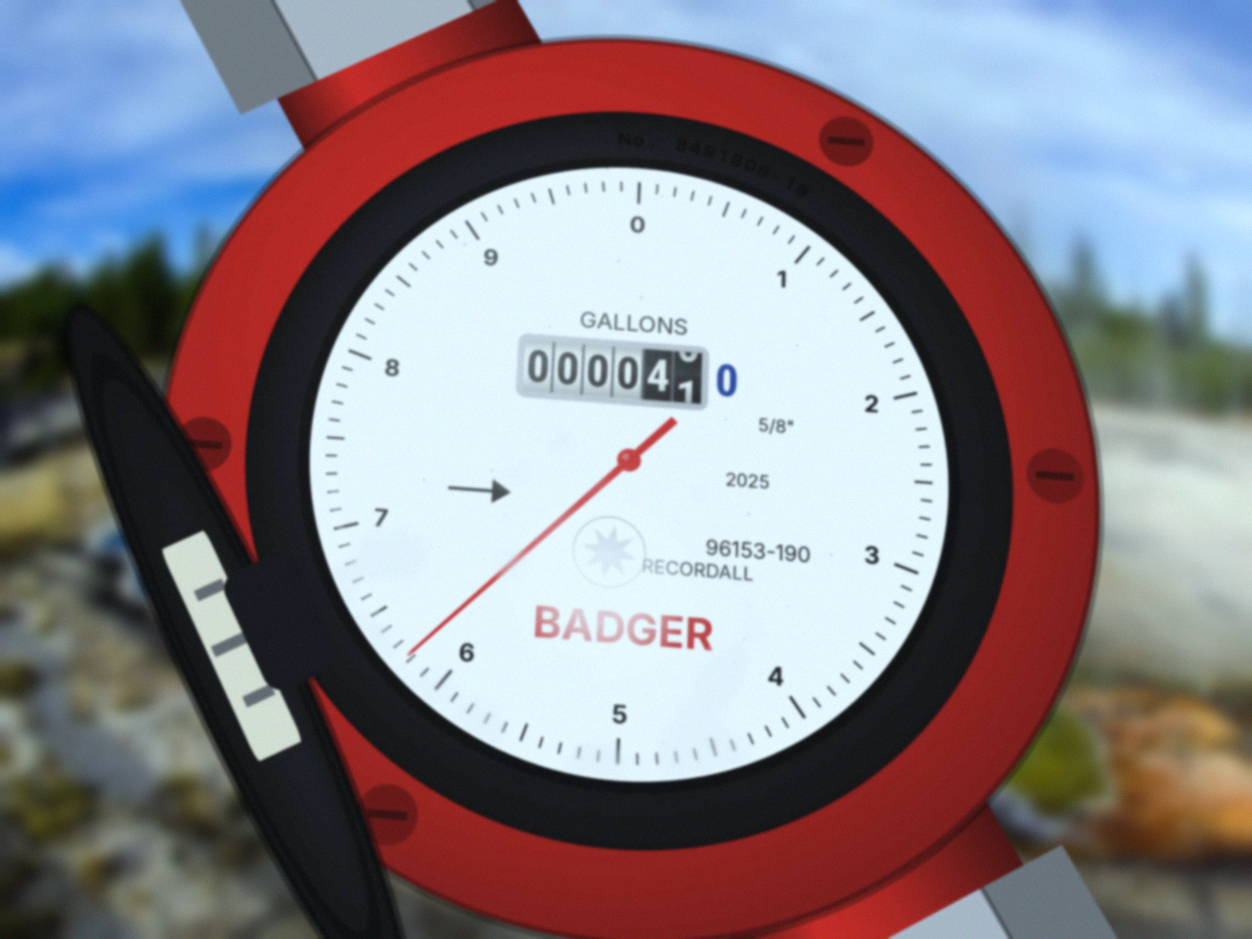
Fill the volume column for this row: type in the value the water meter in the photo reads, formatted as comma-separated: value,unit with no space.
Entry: 406.2,gal
